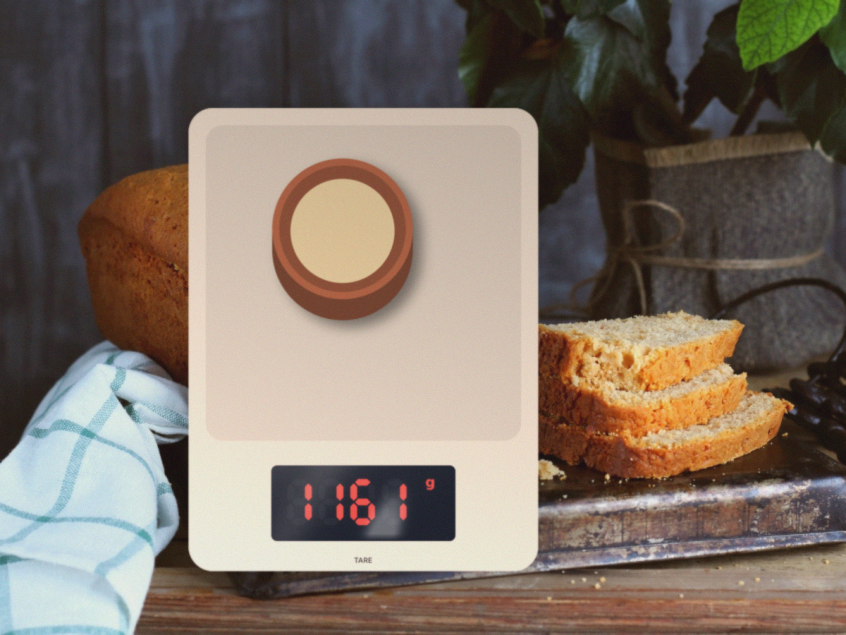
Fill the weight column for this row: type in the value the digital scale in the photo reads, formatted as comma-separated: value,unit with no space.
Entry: 1161,g
